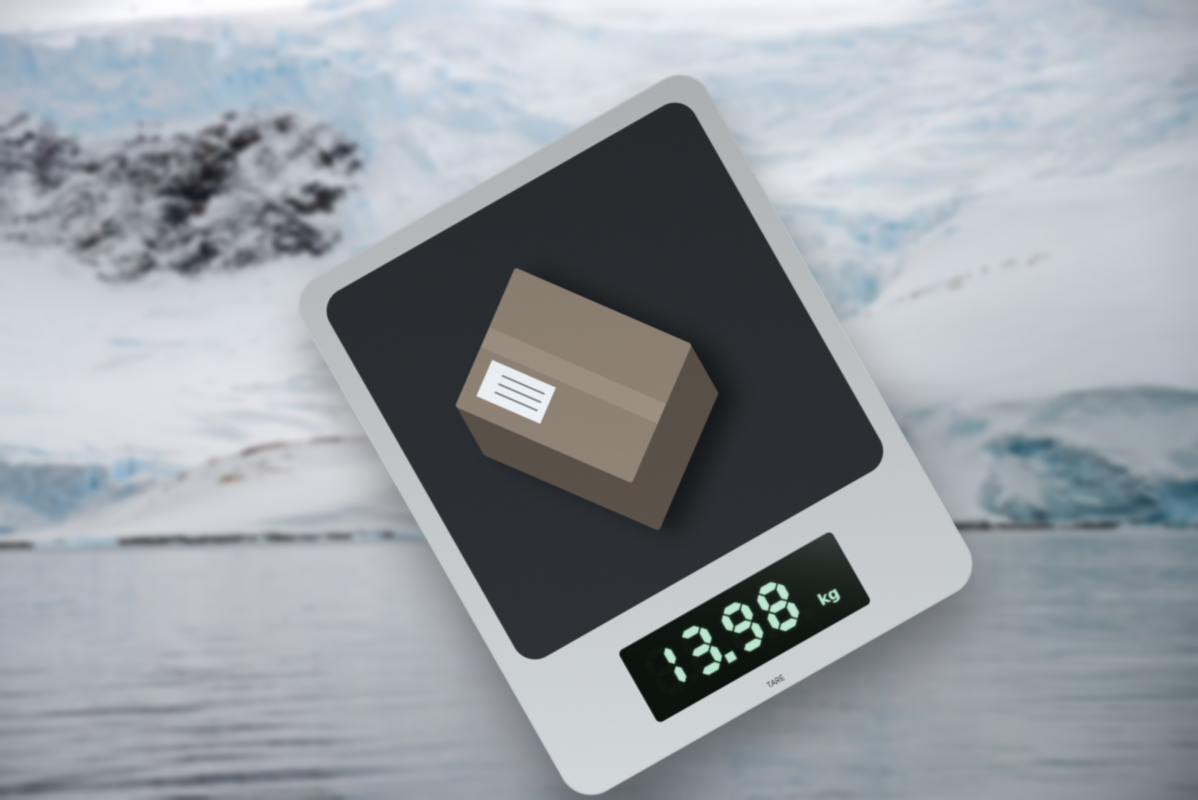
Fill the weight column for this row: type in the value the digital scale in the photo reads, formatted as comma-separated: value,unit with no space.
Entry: 13.98,kg
